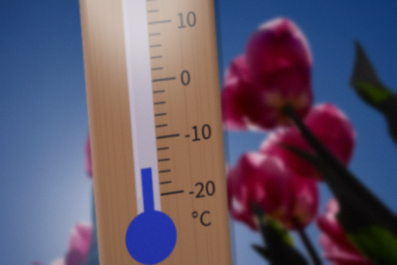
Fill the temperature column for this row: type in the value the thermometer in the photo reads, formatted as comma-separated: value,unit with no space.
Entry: -15,°C
